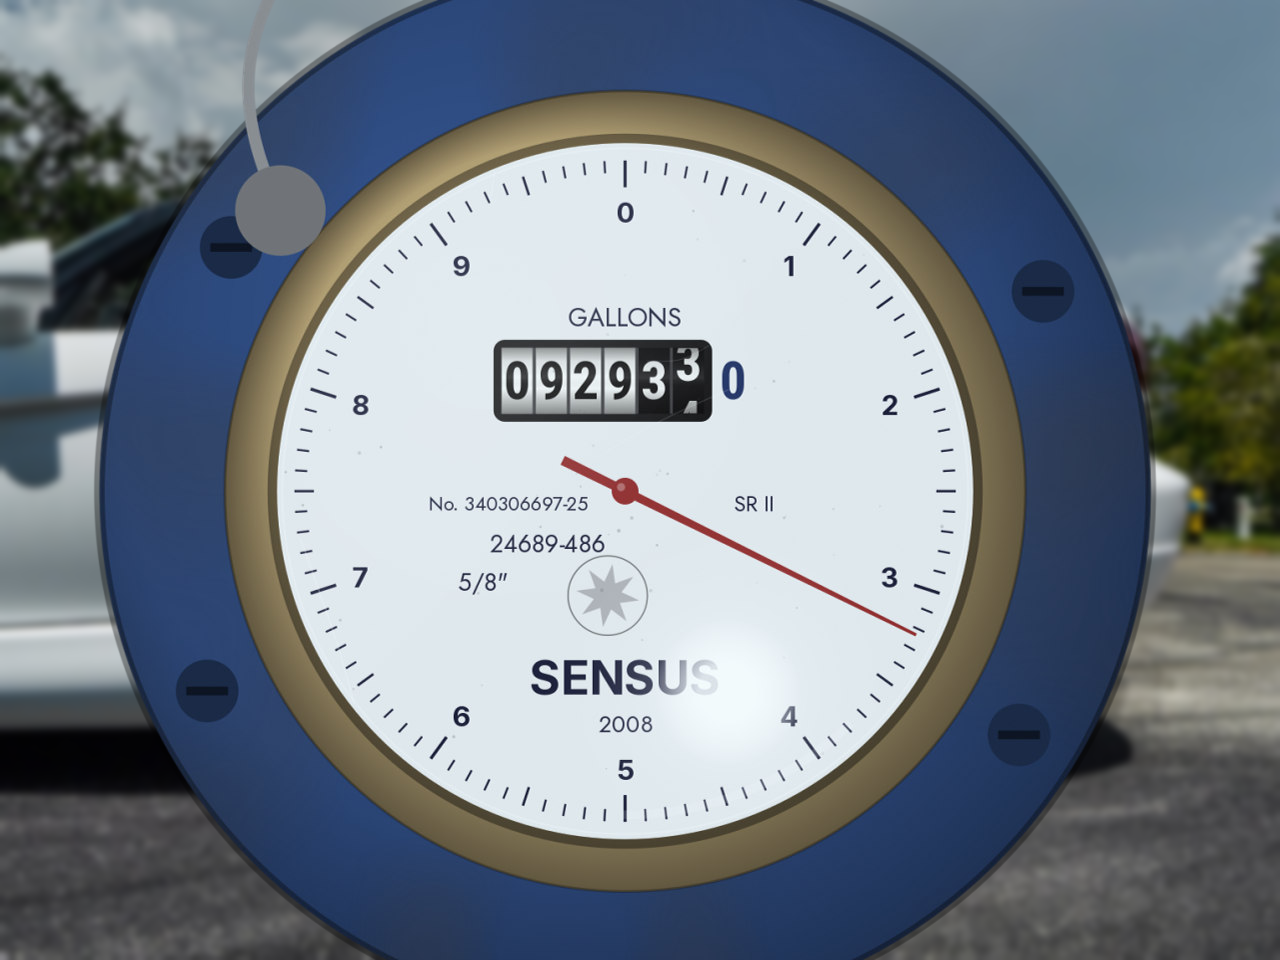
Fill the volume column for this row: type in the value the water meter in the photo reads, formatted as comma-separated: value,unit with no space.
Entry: 929333.2,gal
